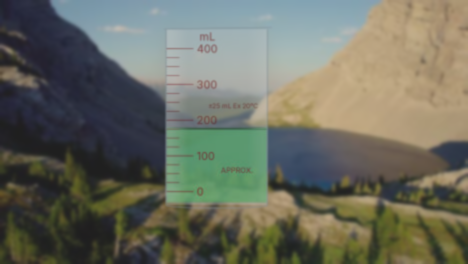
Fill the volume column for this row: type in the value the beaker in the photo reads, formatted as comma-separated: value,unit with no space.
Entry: 175,mL
